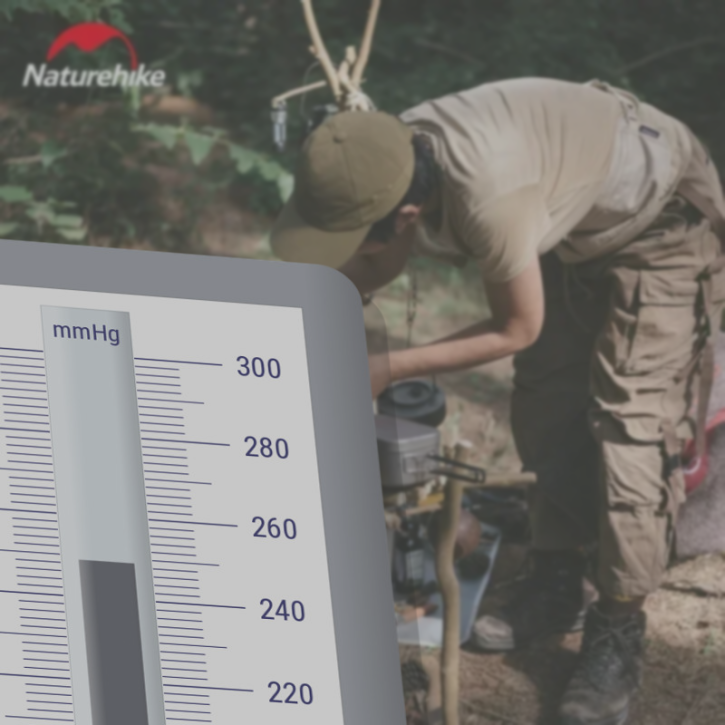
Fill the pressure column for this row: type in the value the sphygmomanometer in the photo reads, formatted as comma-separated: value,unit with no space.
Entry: 249,mmHg
